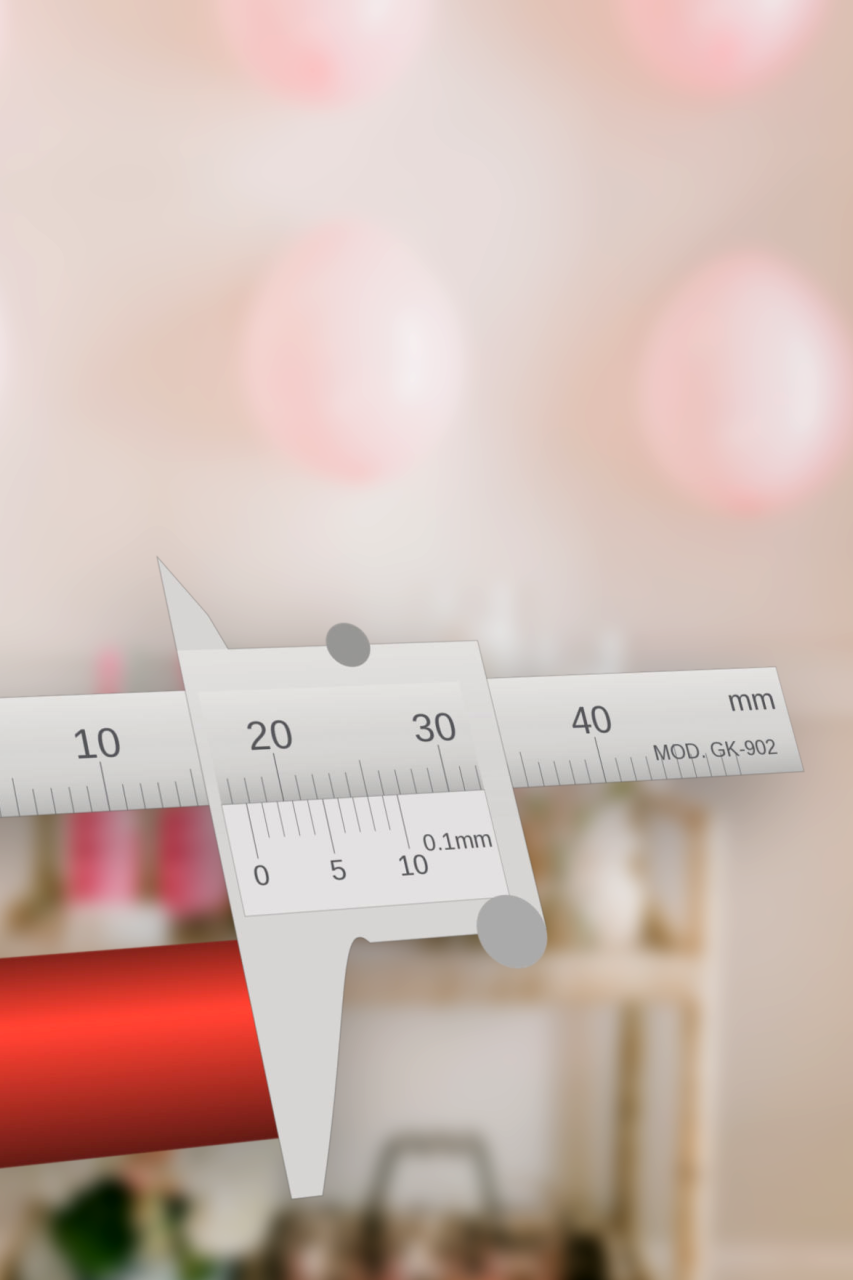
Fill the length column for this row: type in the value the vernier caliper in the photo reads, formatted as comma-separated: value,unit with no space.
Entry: 17.8,mm
